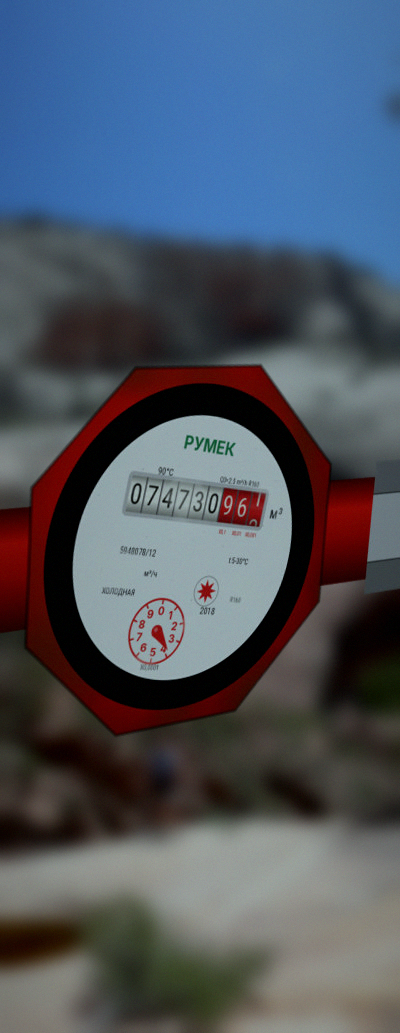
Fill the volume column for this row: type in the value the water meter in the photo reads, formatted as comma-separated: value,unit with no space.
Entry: 74730.9613,m³
